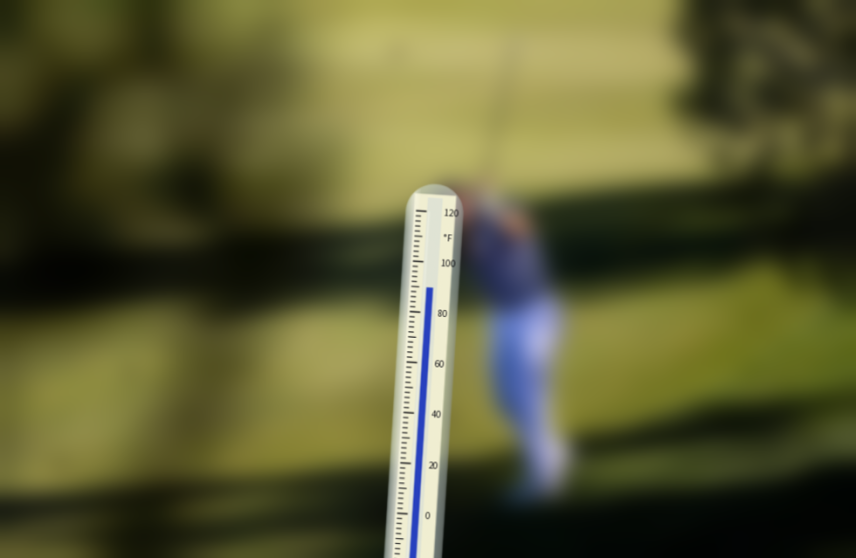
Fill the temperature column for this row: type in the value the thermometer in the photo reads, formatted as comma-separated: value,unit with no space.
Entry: 90,°F
